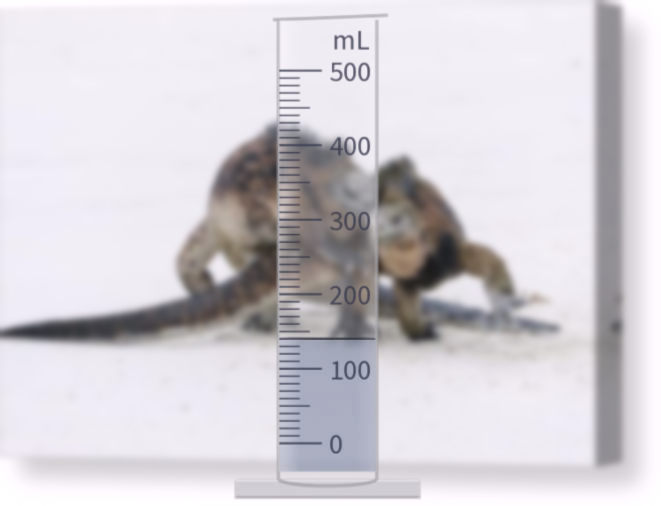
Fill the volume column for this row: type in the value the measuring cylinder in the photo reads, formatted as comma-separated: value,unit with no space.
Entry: 140,mL
